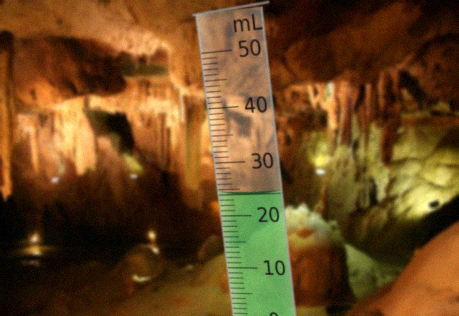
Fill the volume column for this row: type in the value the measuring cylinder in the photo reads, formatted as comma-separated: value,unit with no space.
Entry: 24,mL
